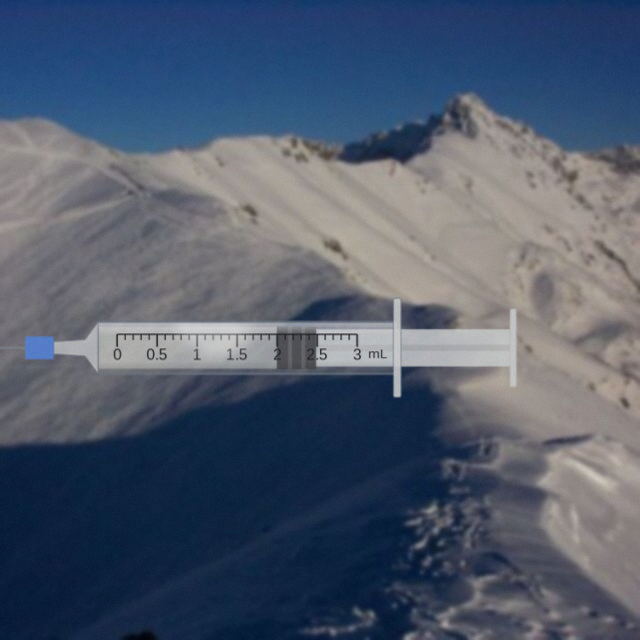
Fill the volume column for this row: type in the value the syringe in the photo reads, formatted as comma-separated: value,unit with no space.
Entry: 2,mL
